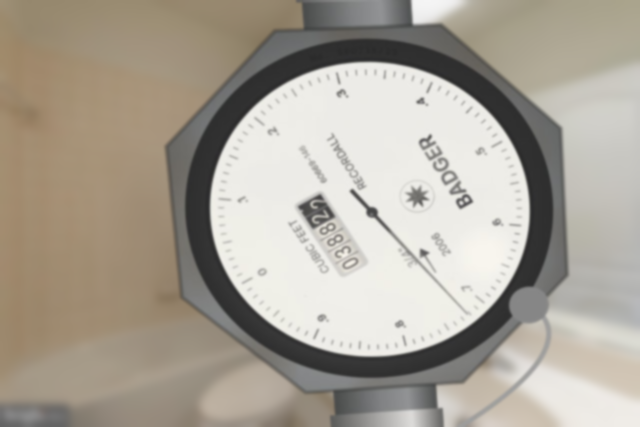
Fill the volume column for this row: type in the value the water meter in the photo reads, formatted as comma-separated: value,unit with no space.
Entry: 38821.72,ft³
